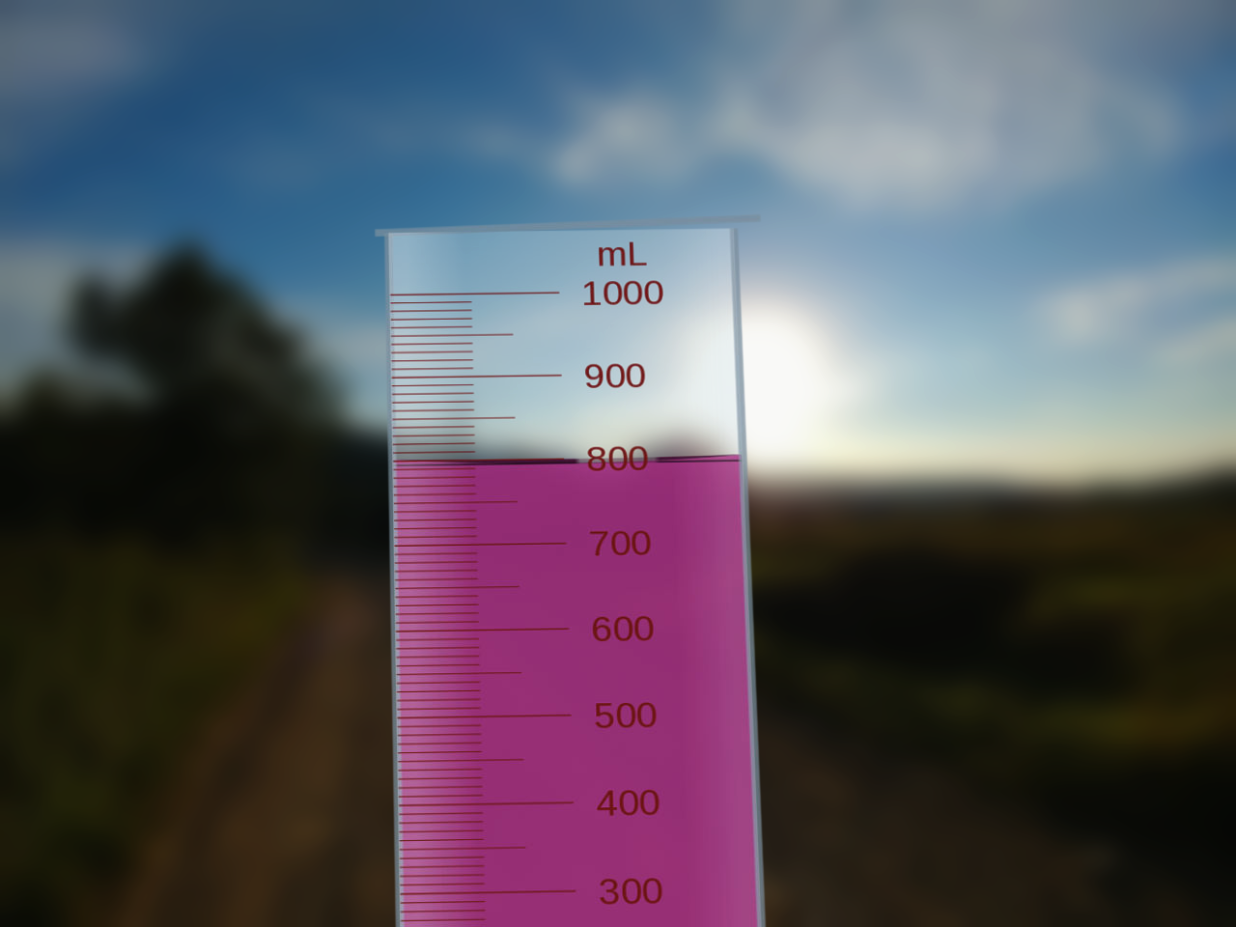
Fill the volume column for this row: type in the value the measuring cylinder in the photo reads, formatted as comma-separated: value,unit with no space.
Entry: 795,mL
